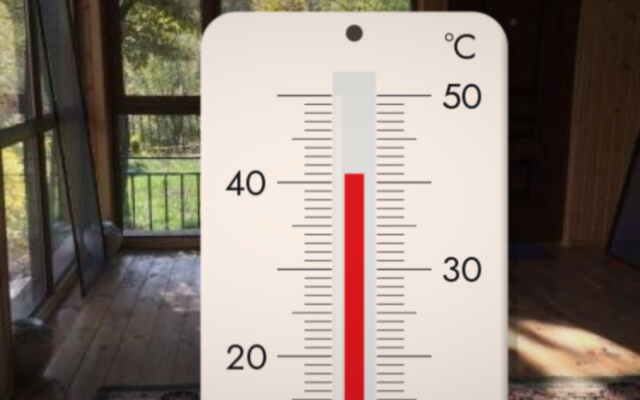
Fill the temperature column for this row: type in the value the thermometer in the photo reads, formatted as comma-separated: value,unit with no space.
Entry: 41,°C
